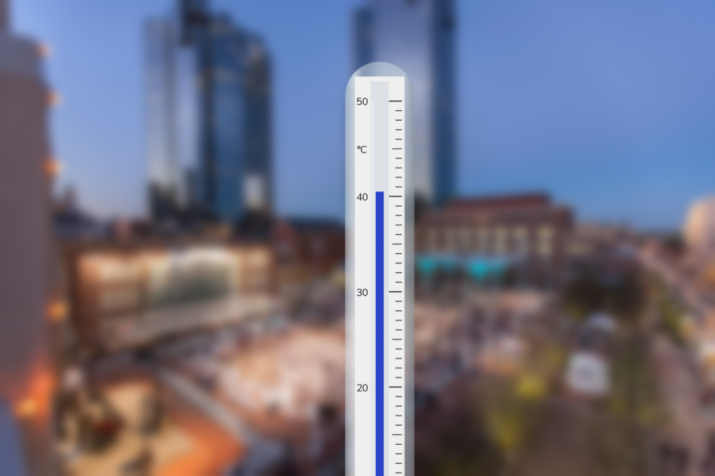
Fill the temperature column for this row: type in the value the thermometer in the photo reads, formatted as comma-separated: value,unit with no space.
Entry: 40.5,°C
